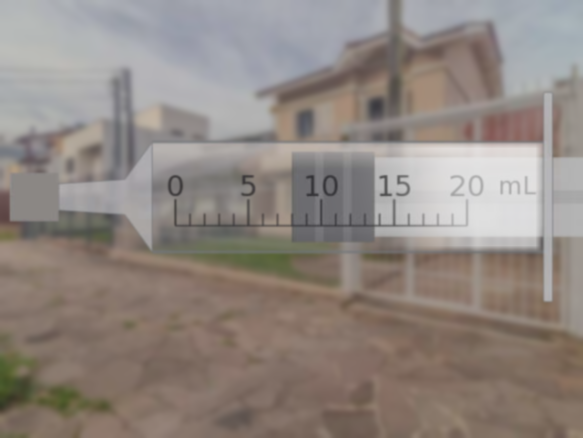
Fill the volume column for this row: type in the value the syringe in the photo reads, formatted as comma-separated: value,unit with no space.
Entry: 8,mL
